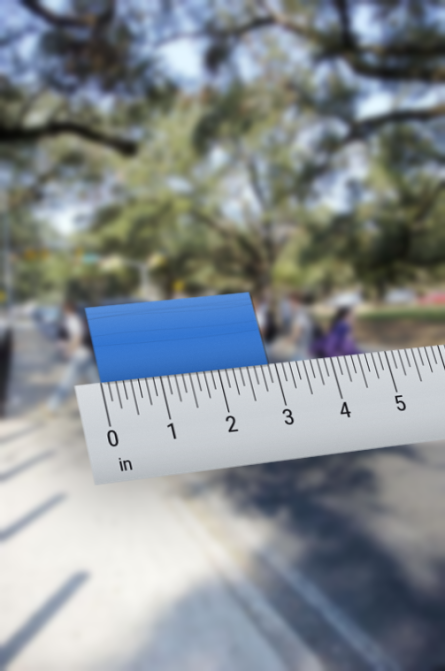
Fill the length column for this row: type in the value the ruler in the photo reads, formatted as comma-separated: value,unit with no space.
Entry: 2.875,in
